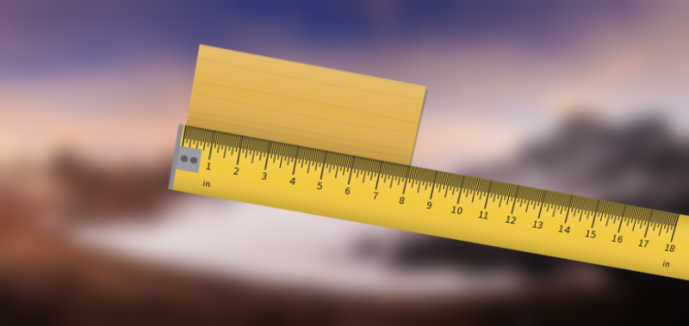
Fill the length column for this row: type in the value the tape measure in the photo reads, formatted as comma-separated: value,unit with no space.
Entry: 8,in
